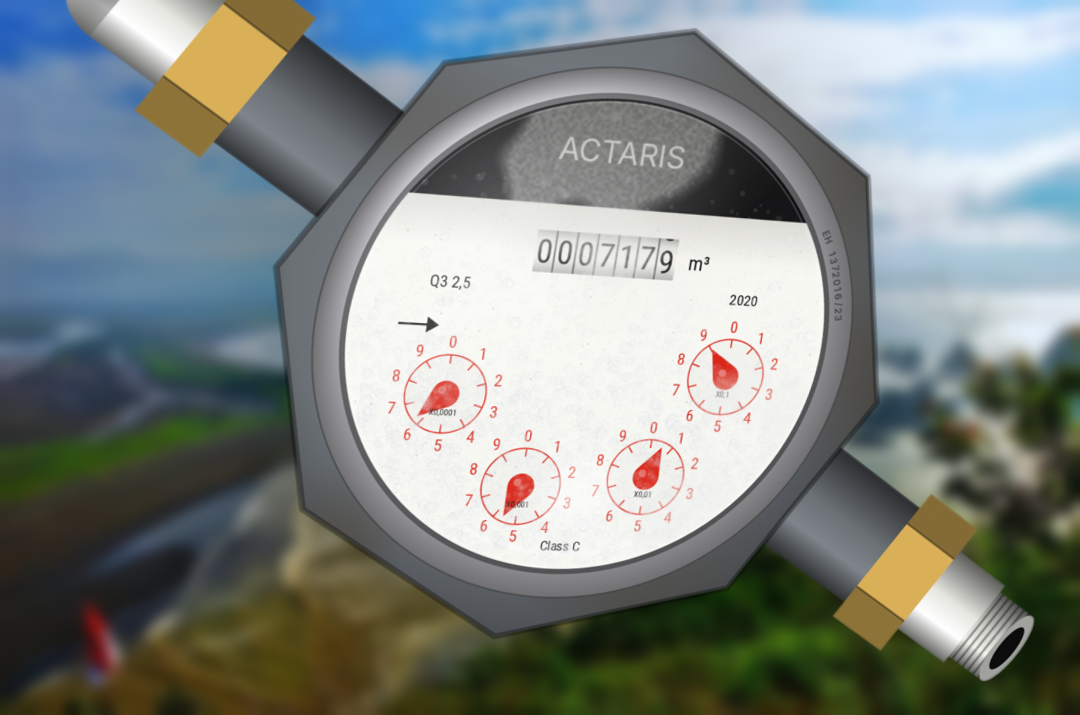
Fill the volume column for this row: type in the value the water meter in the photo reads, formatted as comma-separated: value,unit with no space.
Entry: 7178.9056,m³
